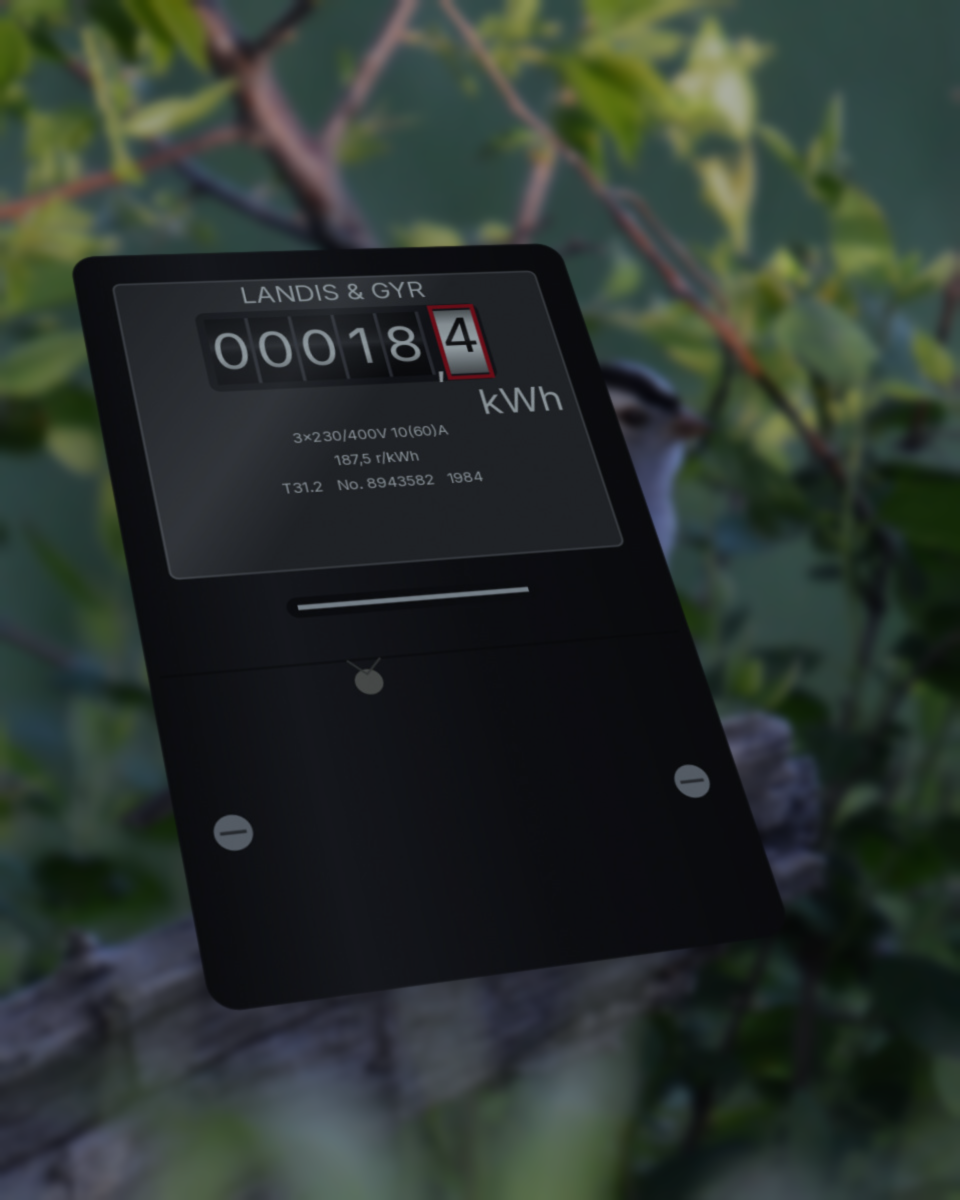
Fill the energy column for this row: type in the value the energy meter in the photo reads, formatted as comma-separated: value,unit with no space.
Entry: 18.4,kWh
